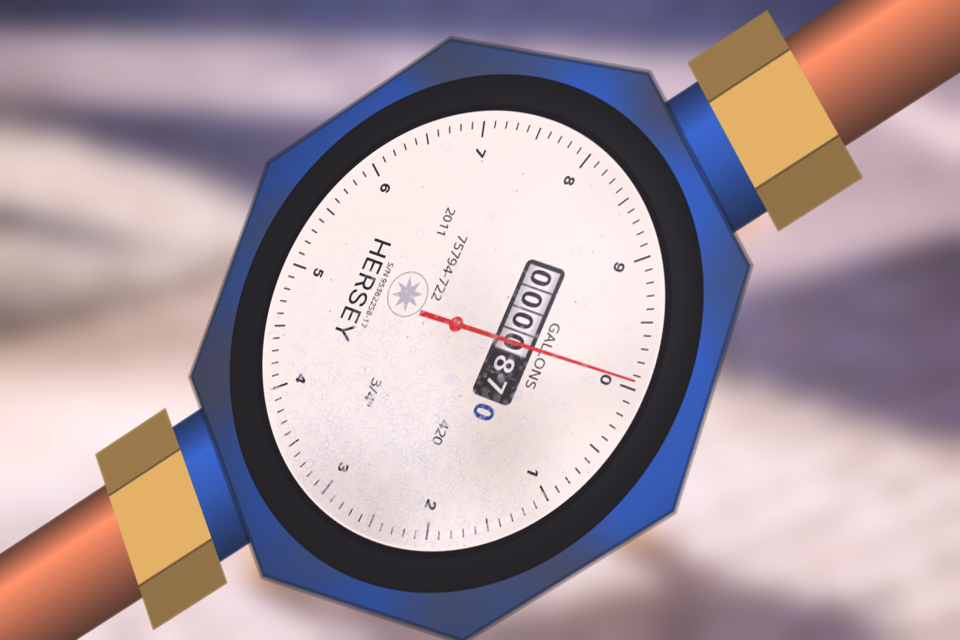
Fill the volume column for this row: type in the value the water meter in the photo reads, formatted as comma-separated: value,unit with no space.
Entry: 869.9,gal
